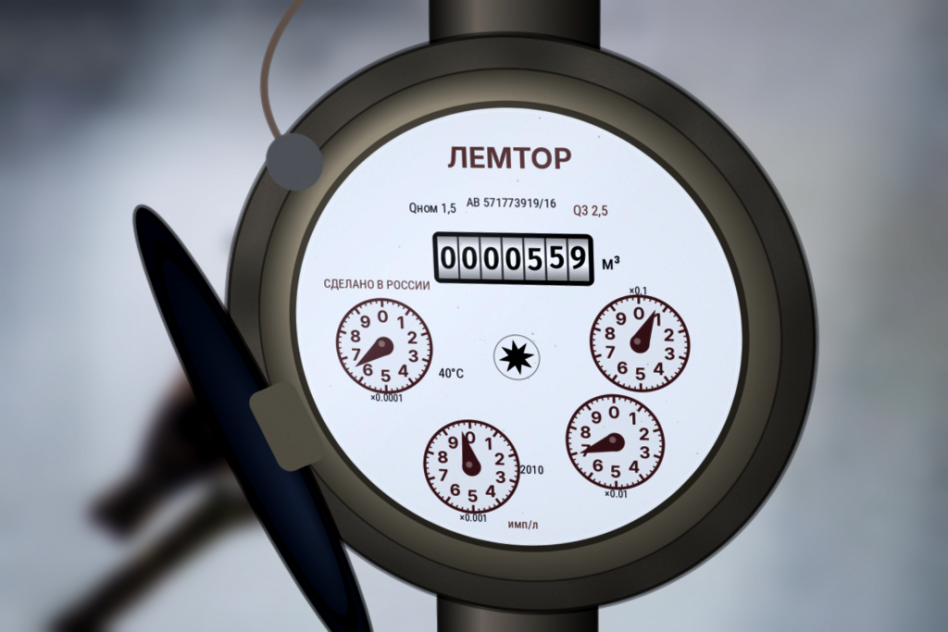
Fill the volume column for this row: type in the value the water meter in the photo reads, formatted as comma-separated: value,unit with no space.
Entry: 559.0696,m³
